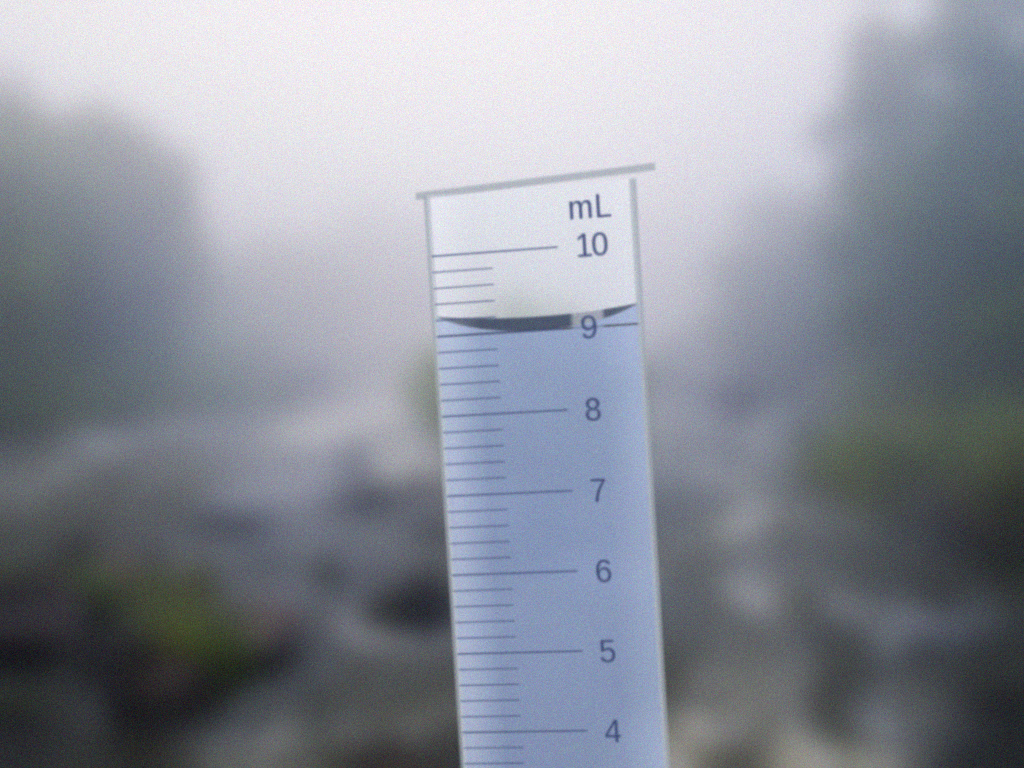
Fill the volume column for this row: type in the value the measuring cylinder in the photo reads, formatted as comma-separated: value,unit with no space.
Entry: 9,mL
